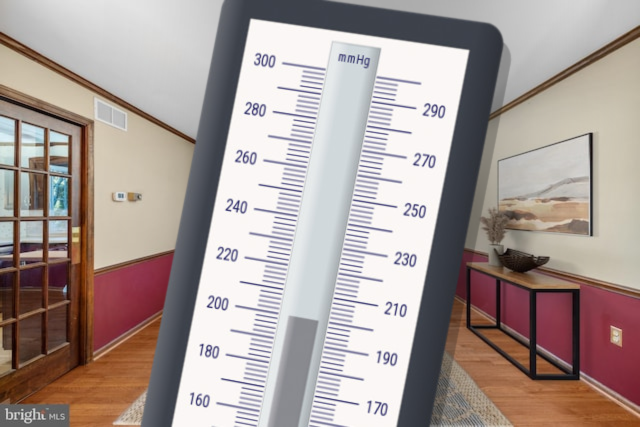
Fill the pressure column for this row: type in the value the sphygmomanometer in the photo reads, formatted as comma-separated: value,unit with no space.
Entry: 200,mmHg
